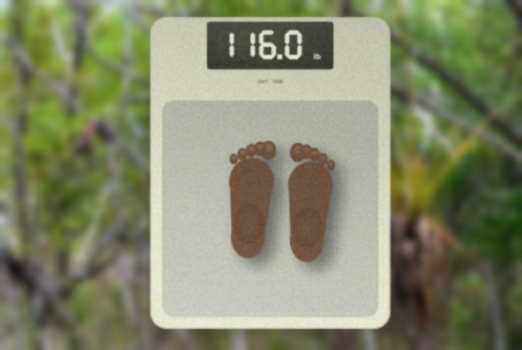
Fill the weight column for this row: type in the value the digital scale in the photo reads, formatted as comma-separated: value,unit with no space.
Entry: 116.0,lb
